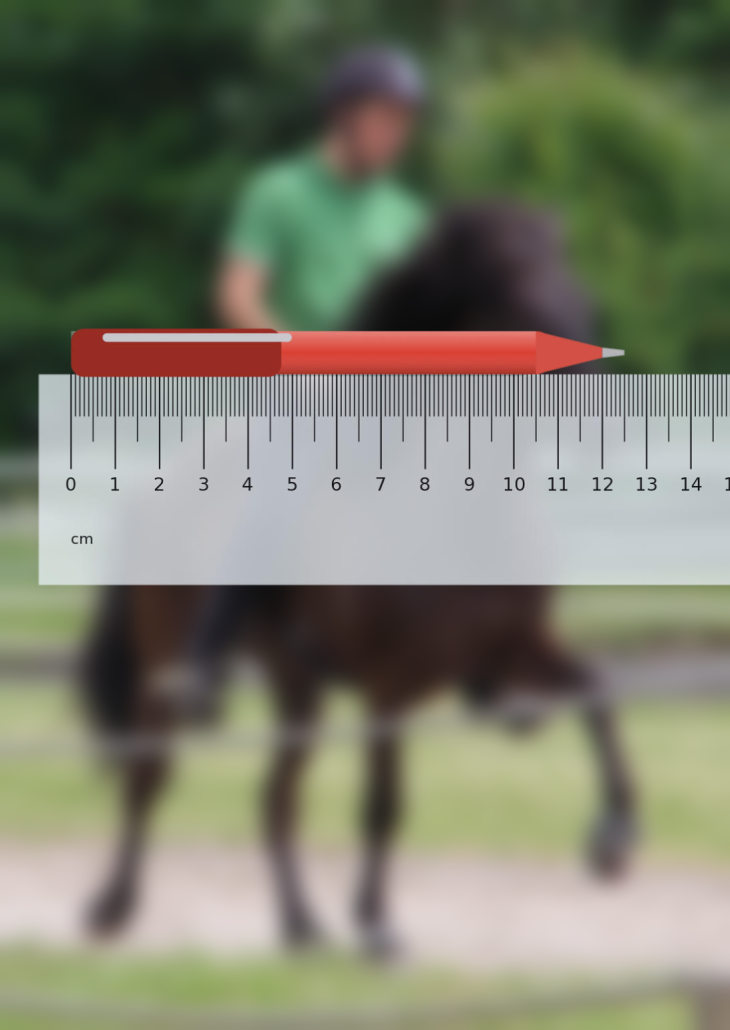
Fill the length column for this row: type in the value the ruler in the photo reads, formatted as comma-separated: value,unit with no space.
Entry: 12.5,cm
